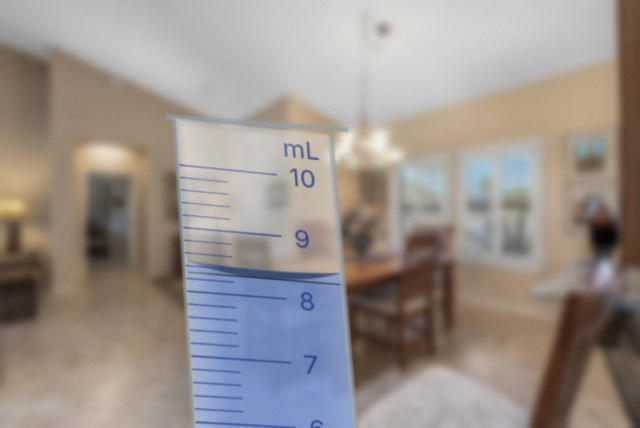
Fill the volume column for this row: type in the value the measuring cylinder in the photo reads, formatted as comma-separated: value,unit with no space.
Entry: 8.3,mL
